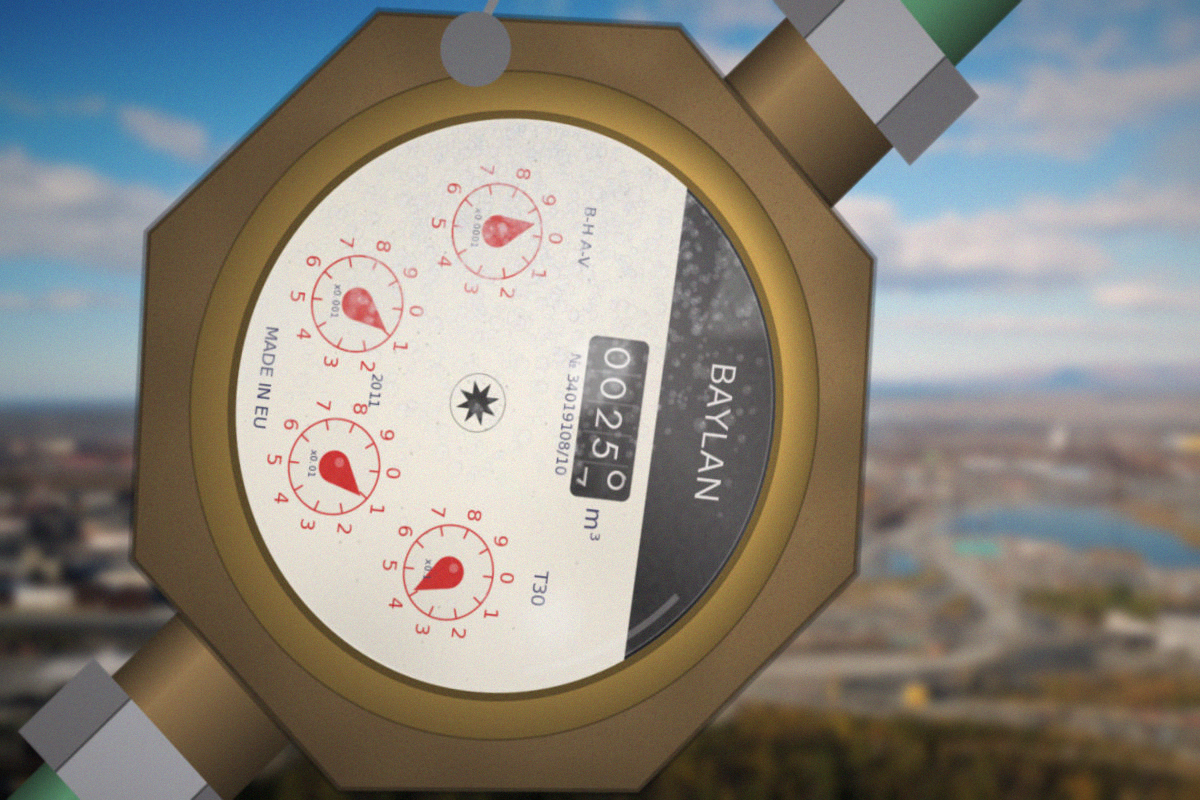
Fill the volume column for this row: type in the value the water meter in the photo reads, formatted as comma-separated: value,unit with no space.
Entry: 256.4109,m³
